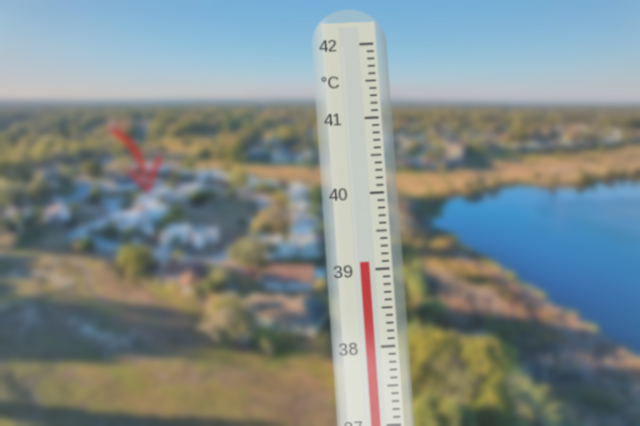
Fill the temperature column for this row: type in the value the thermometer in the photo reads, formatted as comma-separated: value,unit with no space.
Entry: 39.1,°C
